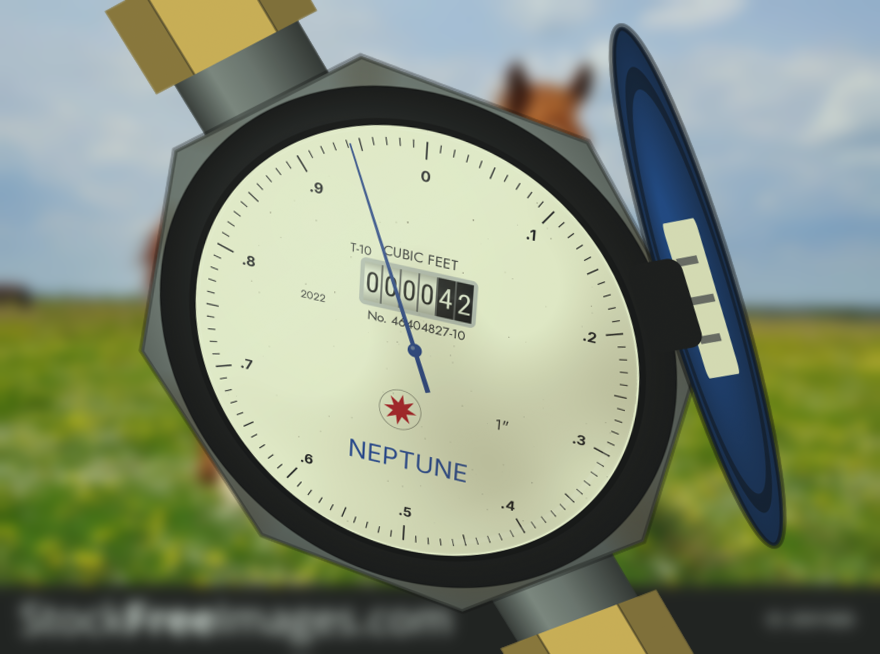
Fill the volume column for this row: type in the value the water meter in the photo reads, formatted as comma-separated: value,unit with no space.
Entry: 41.94,ft³
